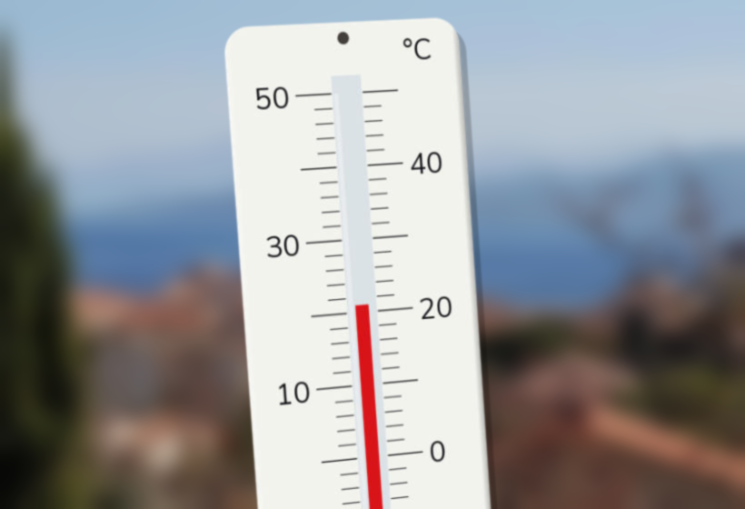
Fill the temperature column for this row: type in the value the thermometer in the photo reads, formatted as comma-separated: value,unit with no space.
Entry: 21,°C
